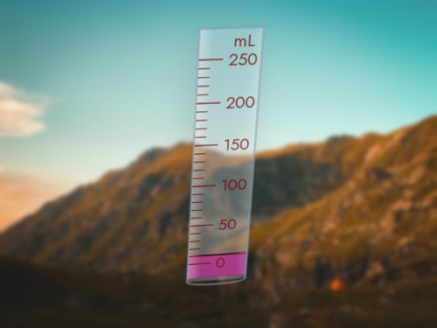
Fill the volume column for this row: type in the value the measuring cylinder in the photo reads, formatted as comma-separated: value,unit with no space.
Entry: 10,mL
